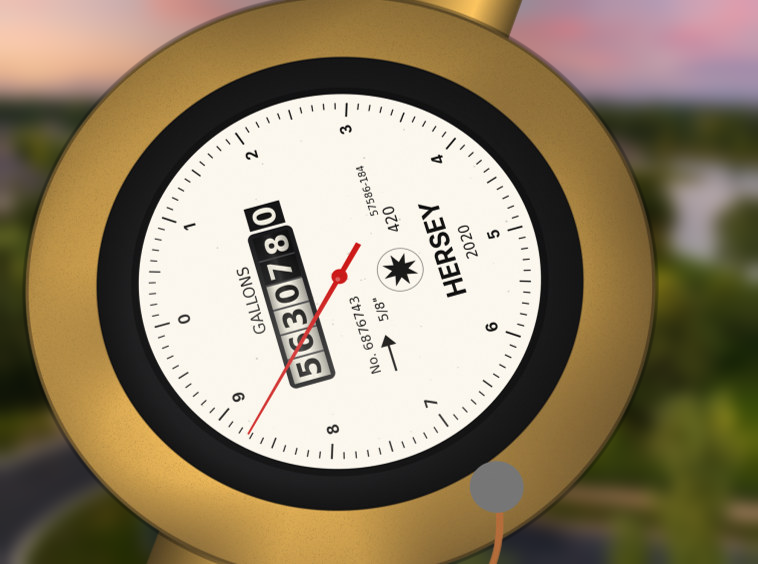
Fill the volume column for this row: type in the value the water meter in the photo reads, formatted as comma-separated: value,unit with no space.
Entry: 5630778.7,gal
